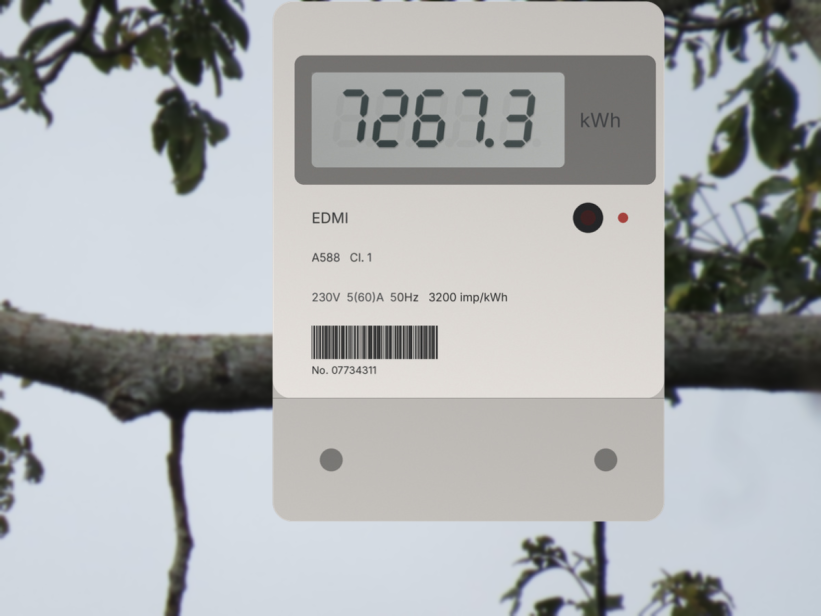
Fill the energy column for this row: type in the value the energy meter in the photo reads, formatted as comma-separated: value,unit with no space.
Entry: 7267.3,kWh
